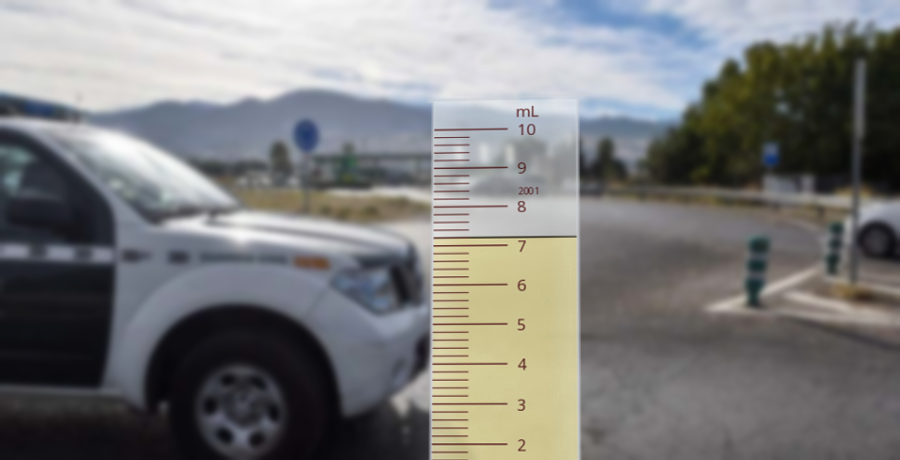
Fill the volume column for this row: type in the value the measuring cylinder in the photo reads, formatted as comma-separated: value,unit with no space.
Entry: 7.2,mL
